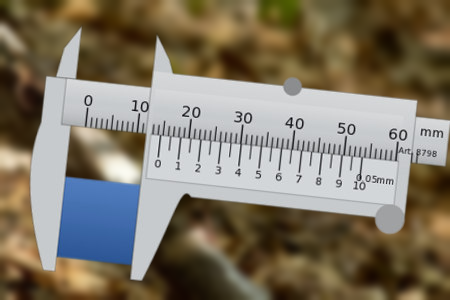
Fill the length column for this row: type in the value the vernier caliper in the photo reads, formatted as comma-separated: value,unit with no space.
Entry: 14.5,mm
